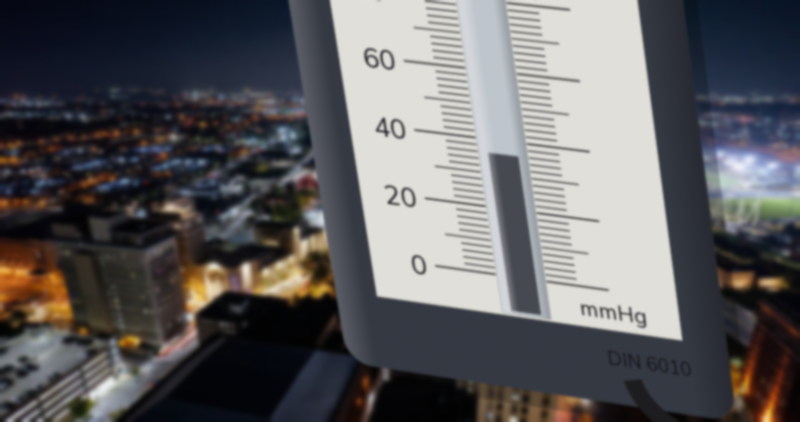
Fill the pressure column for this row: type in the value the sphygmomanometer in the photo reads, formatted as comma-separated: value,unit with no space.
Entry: 36,mmHg
